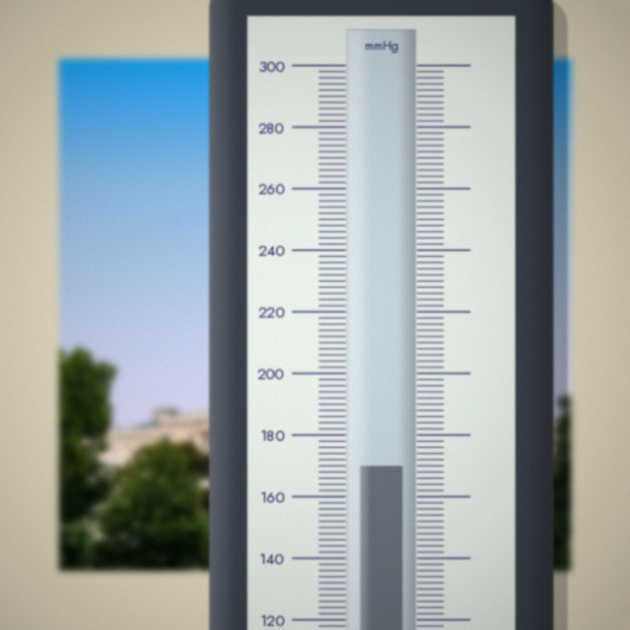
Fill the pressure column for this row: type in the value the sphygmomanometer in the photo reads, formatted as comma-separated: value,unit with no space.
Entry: 170,mmHg
